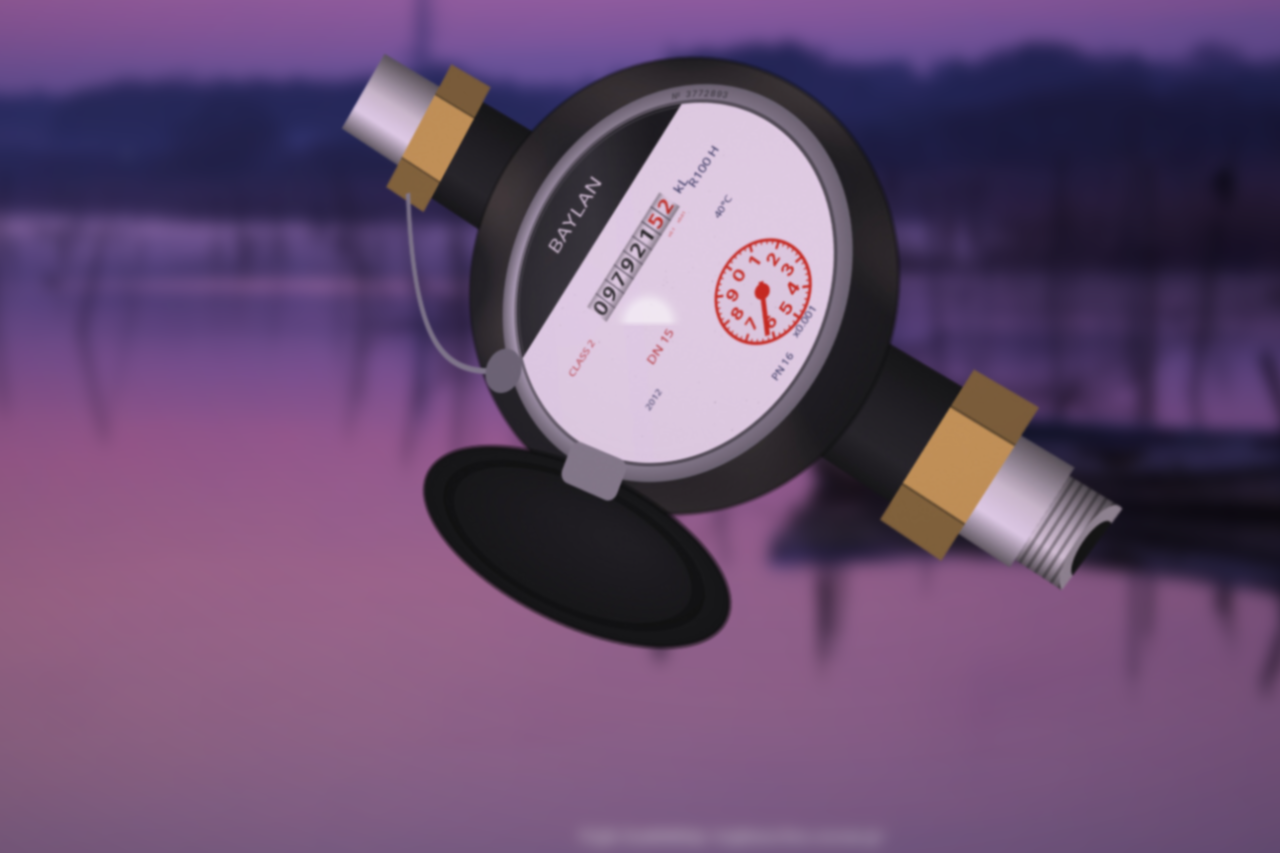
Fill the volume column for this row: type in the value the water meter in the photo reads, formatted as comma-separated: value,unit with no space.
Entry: 97921.526,kL
